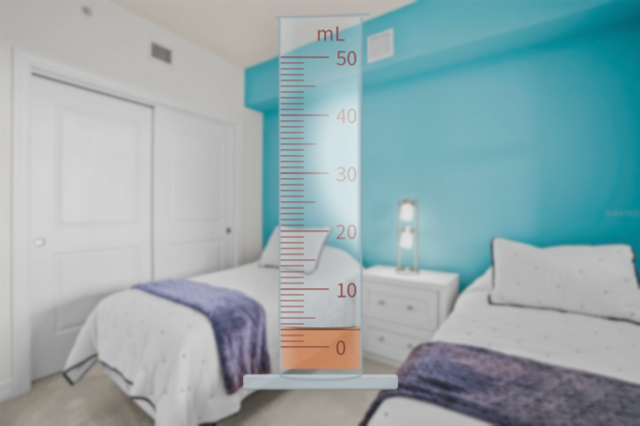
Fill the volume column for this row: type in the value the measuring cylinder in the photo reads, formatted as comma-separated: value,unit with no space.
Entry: 3,mL
